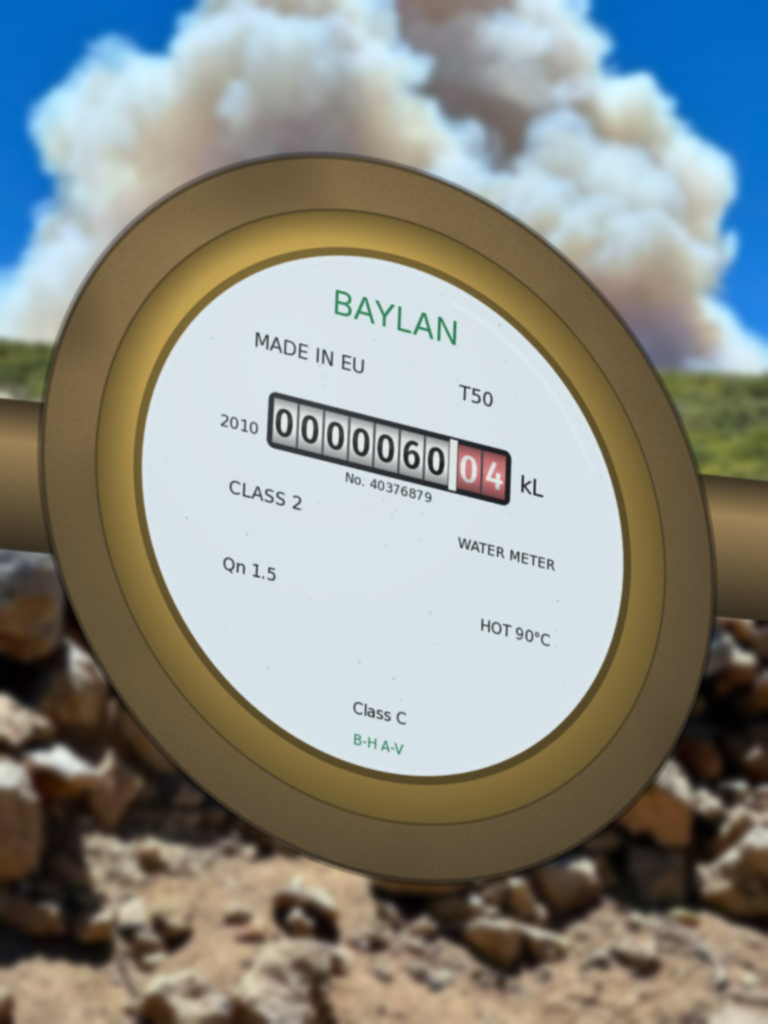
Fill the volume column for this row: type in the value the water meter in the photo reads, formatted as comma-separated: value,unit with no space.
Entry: 60.04,kL
